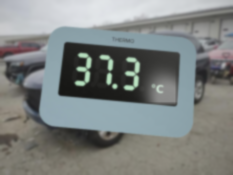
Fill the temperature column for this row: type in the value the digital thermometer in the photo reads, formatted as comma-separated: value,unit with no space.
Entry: 37.3,°C
